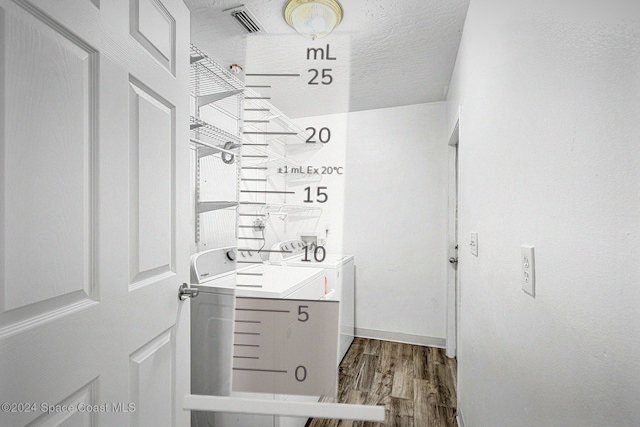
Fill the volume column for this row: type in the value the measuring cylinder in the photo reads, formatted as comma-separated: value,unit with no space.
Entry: 6,mL
